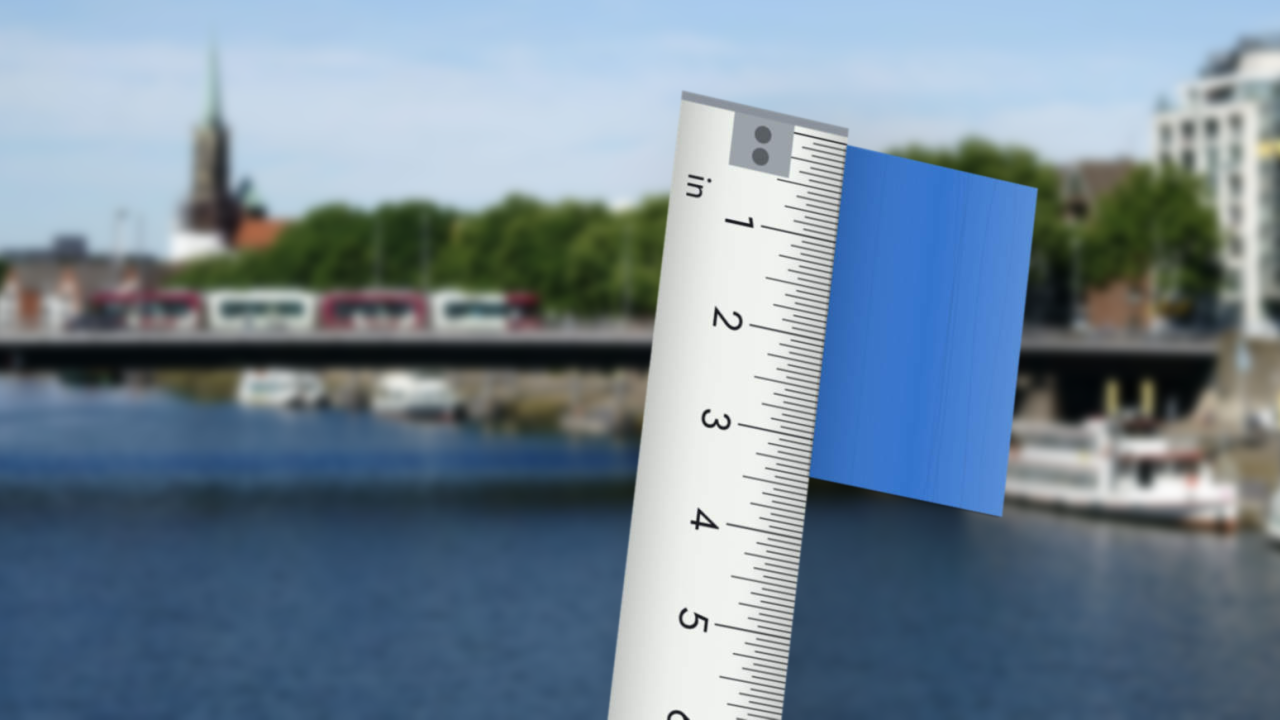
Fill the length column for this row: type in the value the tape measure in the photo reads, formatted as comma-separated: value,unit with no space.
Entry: 3.375,in
